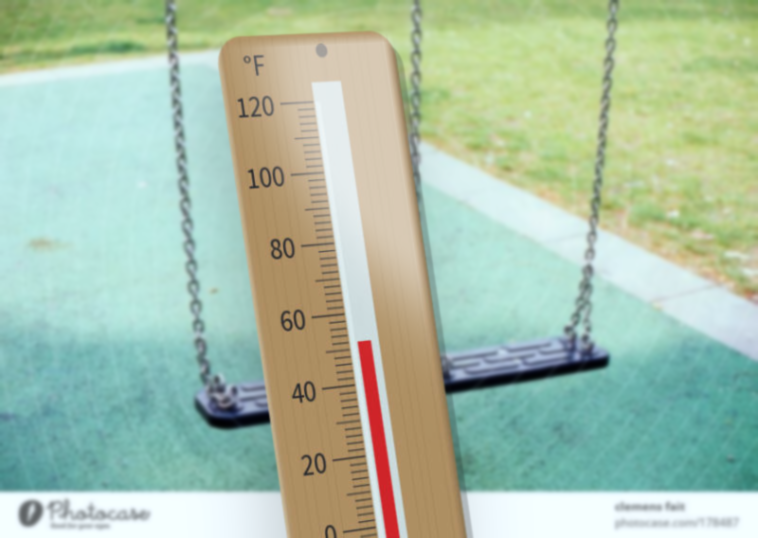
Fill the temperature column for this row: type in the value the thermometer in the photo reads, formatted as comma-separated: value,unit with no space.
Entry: 52,°F
